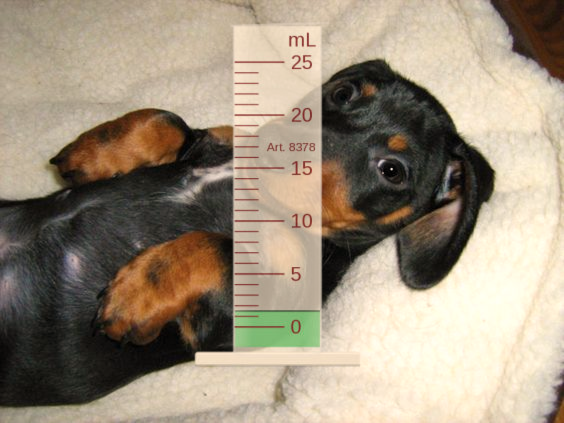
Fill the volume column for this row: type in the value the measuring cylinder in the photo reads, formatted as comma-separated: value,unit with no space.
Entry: 1.5,mL
